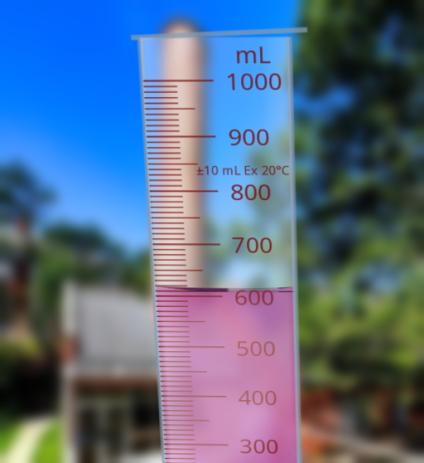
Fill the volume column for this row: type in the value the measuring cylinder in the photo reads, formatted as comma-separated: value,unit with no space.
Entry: 610,mL
